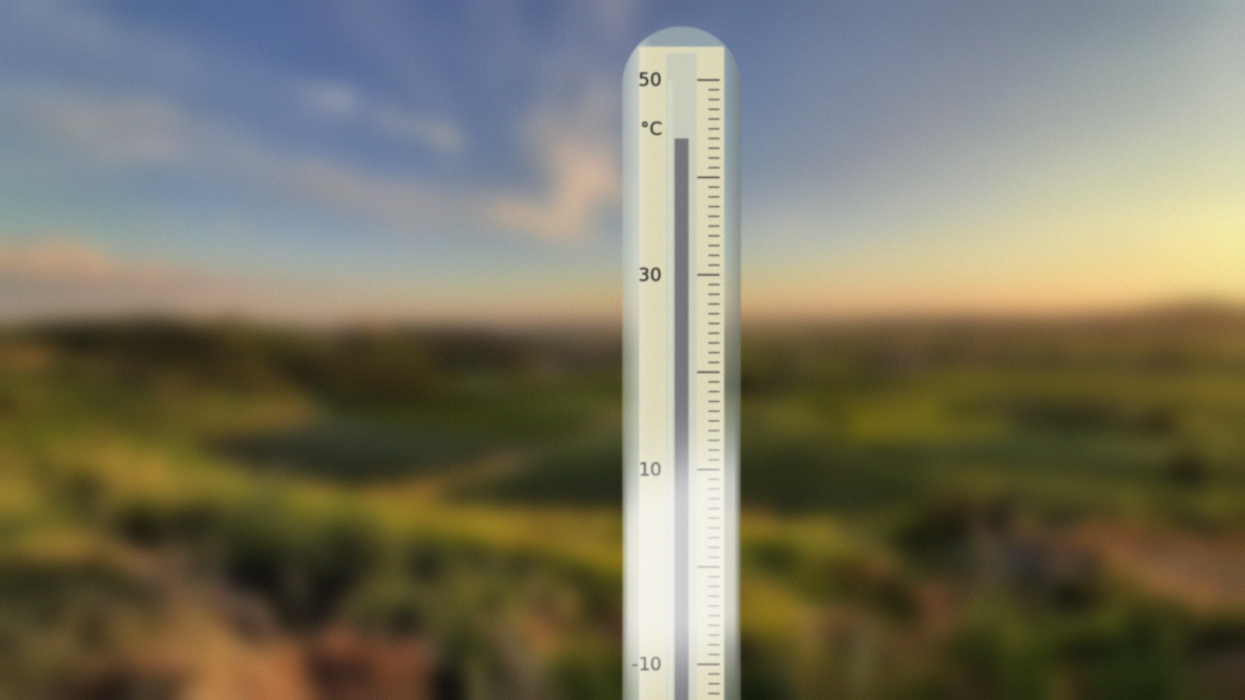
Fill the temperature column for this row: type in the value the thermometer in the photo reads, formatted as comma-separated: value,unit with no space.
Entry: 44,°C
